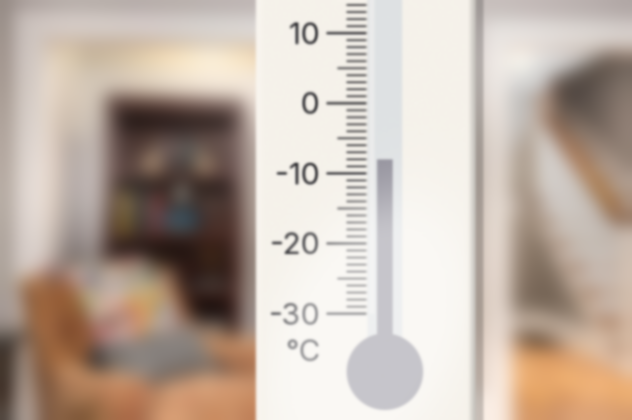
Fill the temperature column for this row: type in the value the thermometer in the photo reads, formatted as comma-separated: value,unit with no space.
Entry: -8,°C
